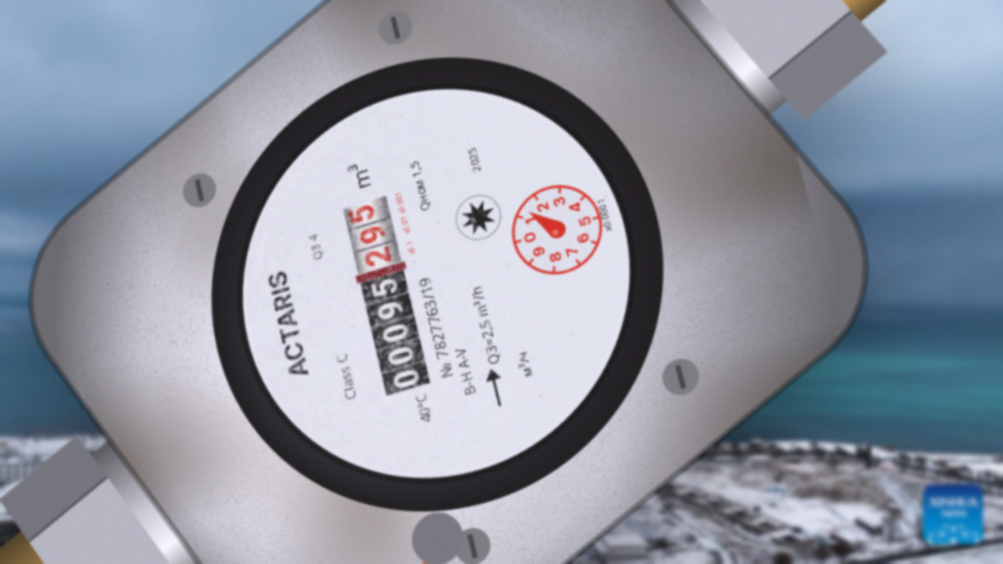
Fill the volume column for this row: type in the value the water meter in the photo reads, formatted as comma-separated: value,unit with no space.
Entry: 95.2951,m³
